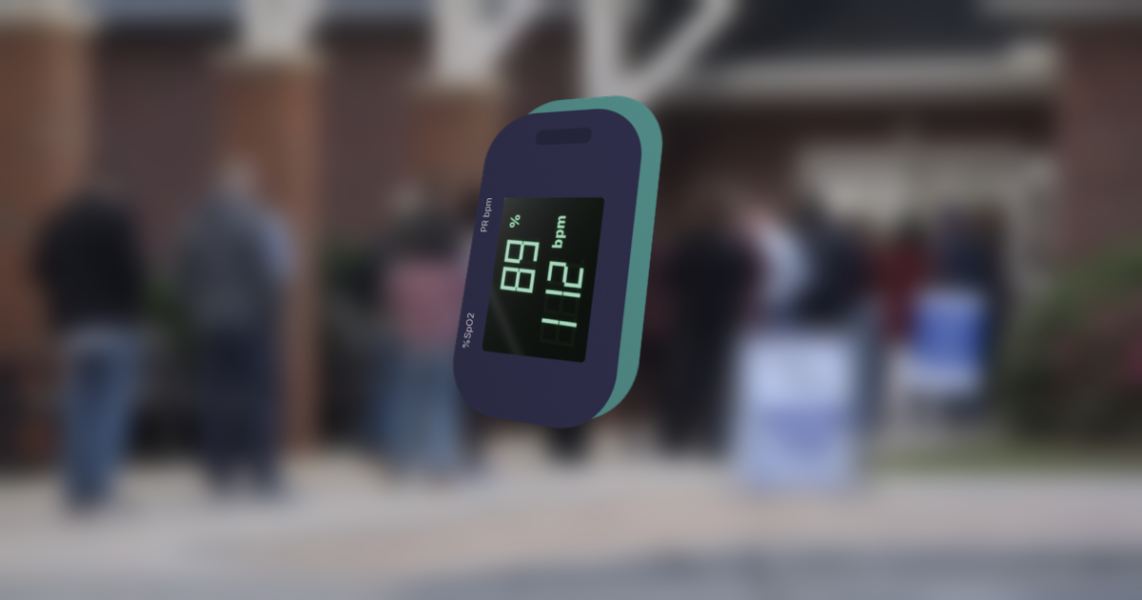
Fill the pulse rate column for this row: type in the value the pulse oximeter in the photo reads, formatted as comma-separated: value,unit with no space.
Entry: 112,bpm
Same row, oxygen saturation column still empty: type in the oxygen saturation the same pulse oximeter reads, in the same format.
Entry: 89,%
